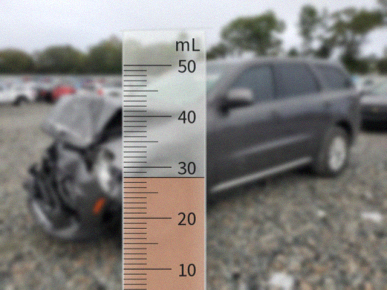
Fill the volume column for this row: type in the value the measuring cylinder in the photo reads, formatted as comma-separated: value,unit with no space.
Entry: 28,mL
